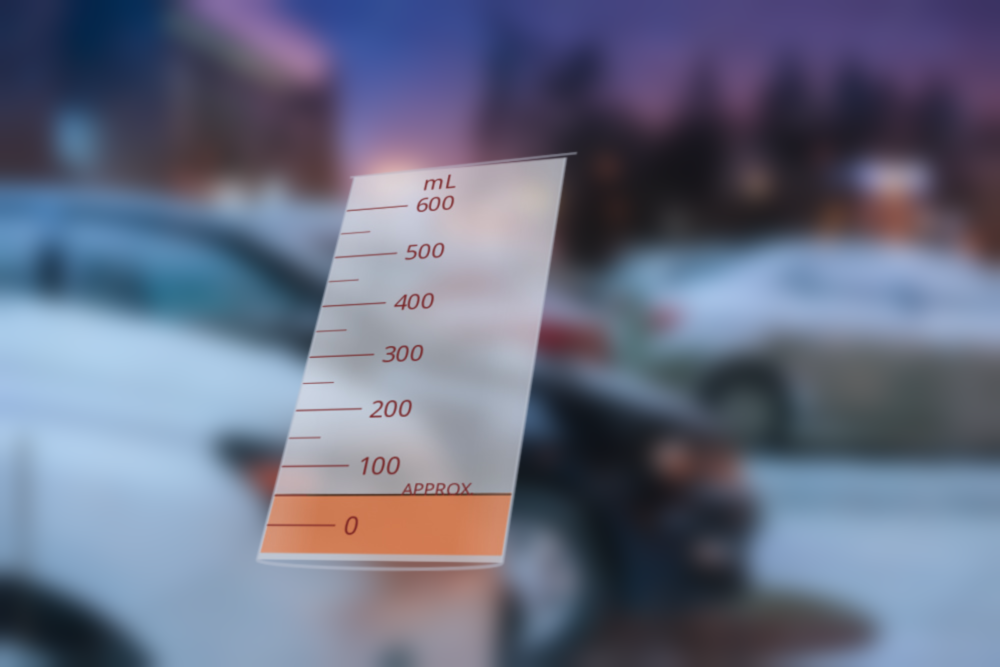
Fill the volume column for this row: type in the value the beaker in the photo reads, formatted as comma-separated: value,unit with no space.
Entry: 50,mL
